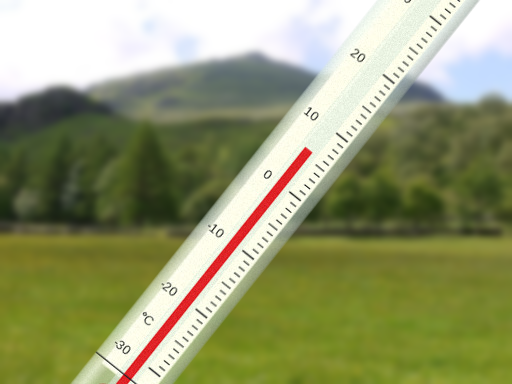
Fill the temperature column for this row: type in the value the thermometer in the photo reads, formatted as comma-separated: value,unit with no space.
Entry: 6,°C
